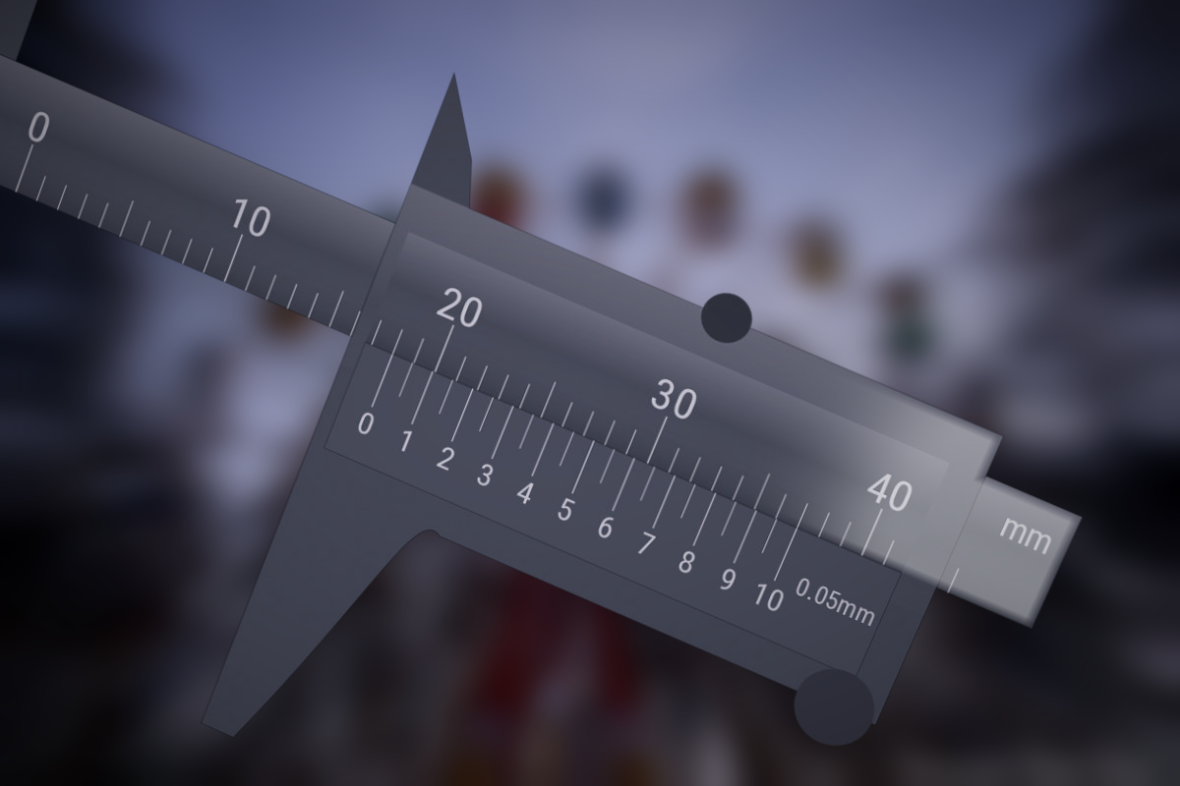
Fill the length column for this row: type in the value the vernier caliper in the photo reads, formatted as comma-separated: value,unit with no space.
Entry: 18.00,mm
